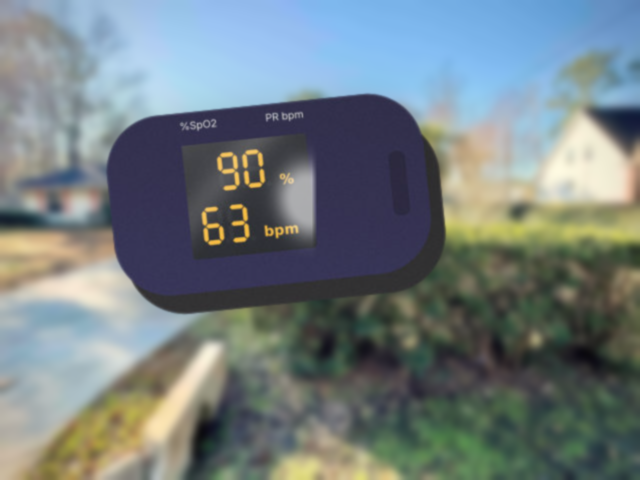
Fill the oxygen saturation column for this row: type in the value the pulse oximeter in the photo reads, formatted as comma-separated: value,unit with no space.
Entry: 90,%
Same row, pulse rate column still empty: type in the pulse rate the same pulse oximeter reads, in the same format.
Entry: 63,bpm
